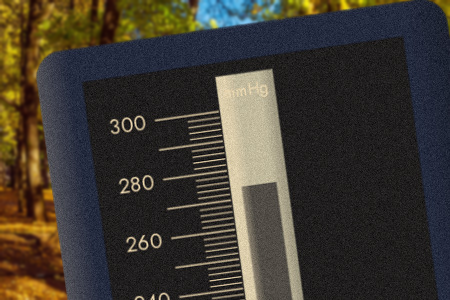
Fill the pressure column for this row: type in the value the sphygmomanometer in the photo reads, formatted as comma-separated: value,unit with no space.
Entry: 274,mmHg
